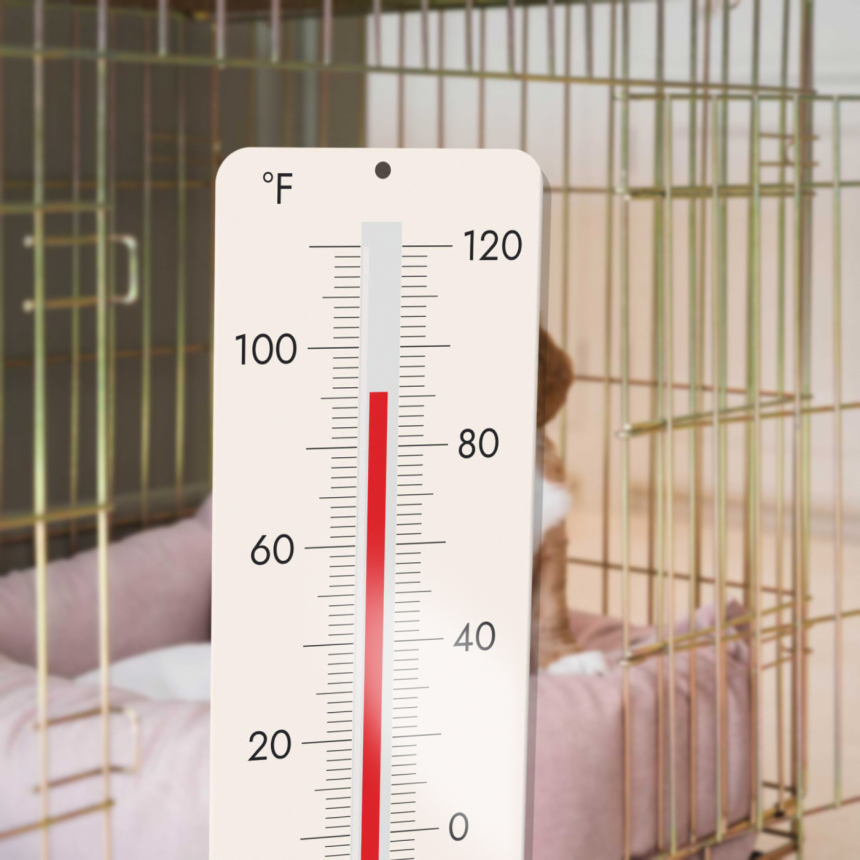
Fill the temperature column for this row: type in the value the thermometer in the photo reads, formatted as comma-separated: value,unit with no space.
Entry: 91,°F
